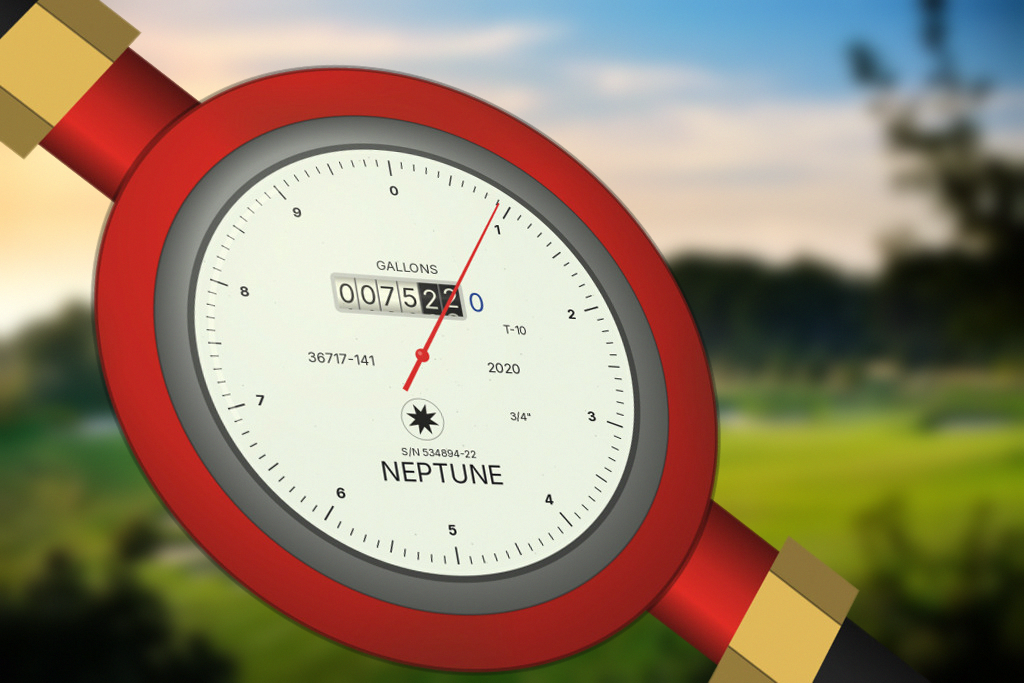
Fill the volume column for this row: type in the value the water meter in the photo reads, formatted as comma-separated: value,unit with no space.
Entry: 75220.9,gal
